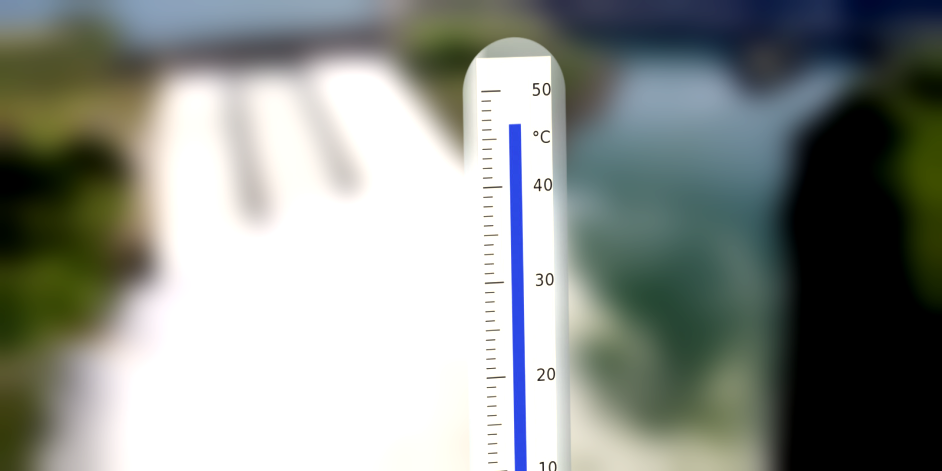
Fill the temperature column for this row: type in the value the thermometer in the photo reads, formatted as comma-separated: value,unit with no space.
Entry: 46.5,°C
